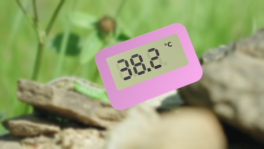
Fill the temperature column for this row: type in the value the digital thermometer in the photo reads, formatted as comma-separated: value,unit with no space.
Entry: 38.2,°C
